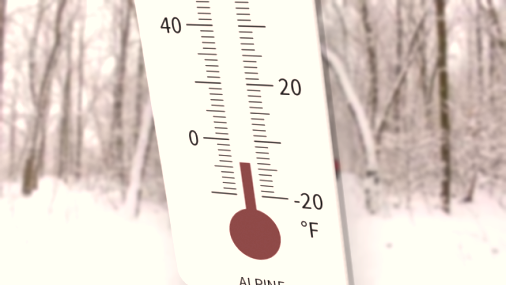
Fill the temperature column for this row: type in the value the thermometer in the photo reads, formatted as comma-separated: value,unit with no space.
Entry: -8,°F
